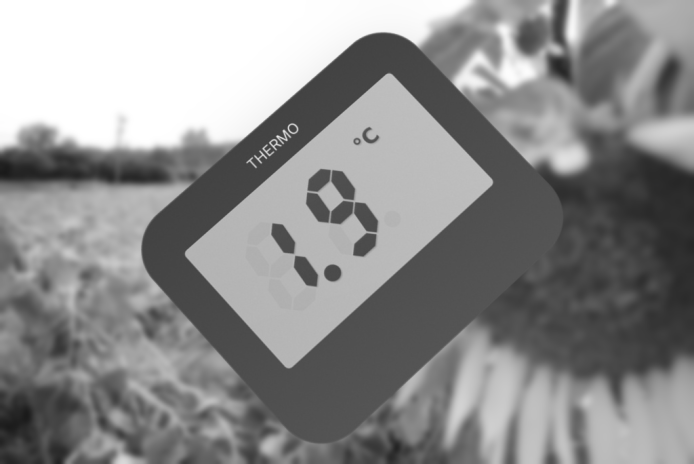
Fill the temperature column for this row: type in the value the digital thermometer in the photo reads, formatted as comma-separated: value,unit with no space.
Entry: 1.9,°C
